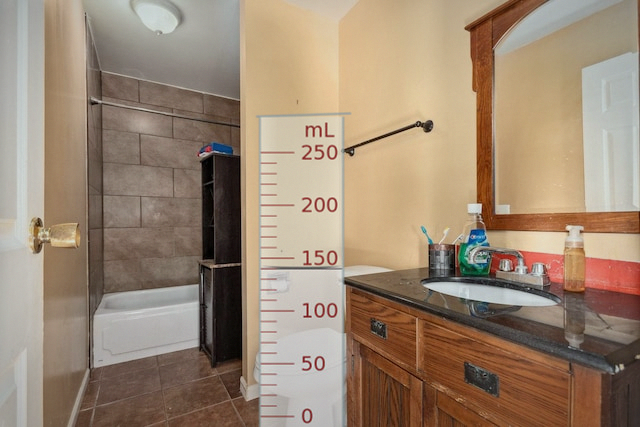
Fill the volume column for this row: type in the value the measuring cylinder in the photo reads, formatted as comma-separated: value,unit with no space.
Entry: 140,mL
